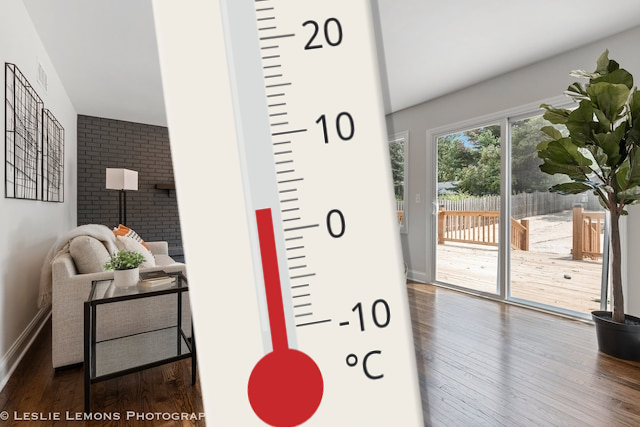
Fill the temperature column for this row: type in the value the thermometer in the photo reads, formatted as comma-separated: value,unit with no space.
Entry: 2.5,°C
